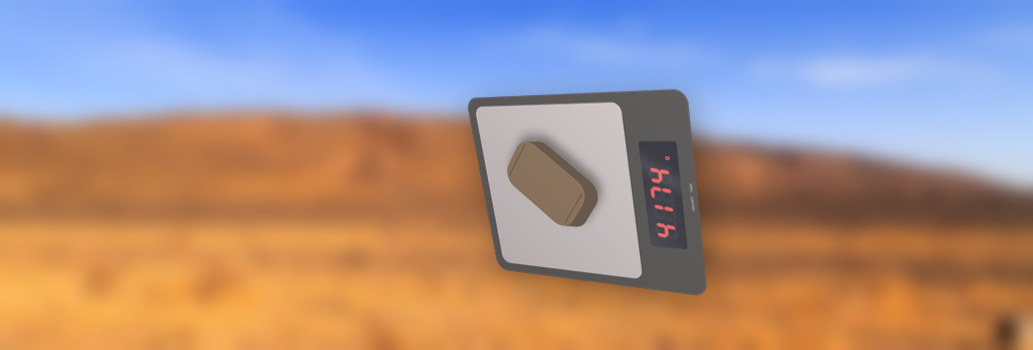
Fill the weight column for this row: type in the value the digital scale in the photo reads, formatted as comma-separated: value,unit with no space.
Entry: 4174,g
